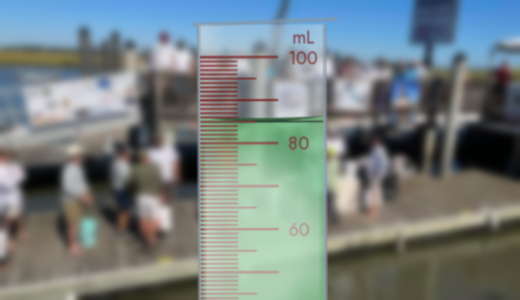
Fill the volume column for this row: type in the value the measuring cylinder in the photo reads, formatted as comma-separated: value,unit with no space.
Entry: 85,mL
